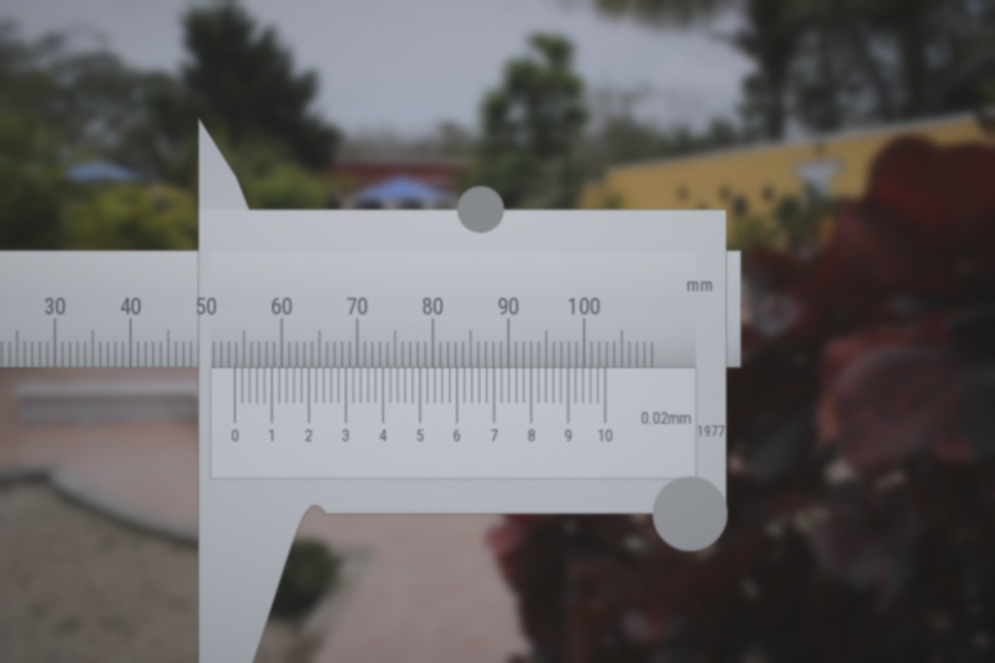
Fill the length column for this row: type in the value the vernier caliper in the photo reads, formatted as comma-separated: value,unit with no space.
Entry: 53.8,mm
